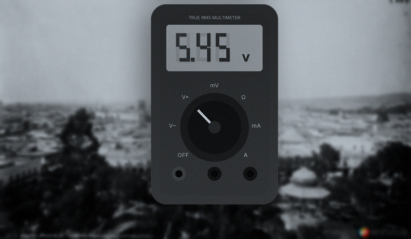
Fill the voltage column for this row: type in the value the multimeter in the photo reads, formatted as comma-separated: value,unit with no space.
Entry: 5.45,V
